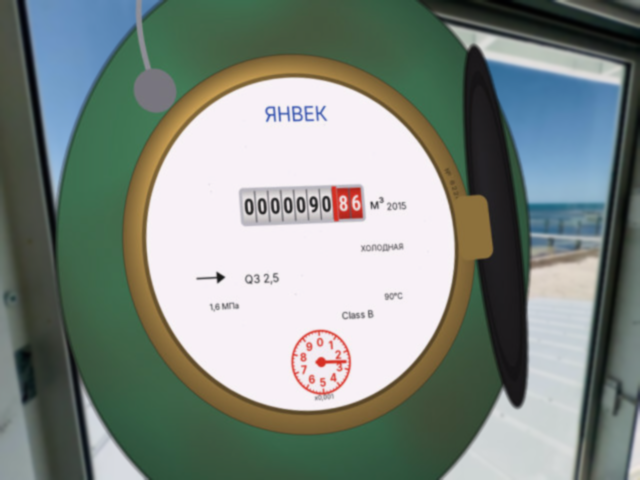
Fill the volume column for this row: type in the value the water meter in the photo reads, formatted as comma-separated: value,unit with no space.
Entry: 90.862,m³
